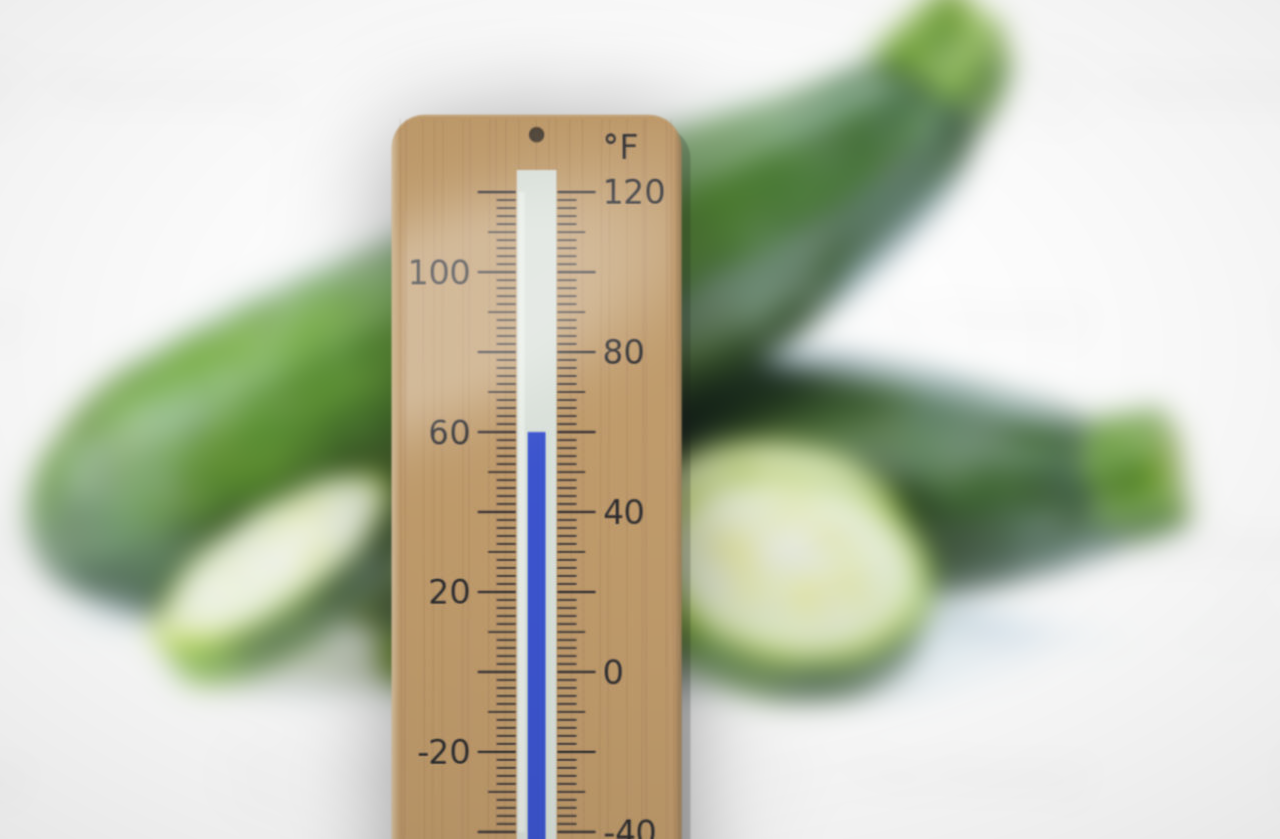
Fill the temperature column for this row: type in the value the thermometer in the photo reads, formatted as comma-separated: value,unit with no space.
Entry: 60,°F
